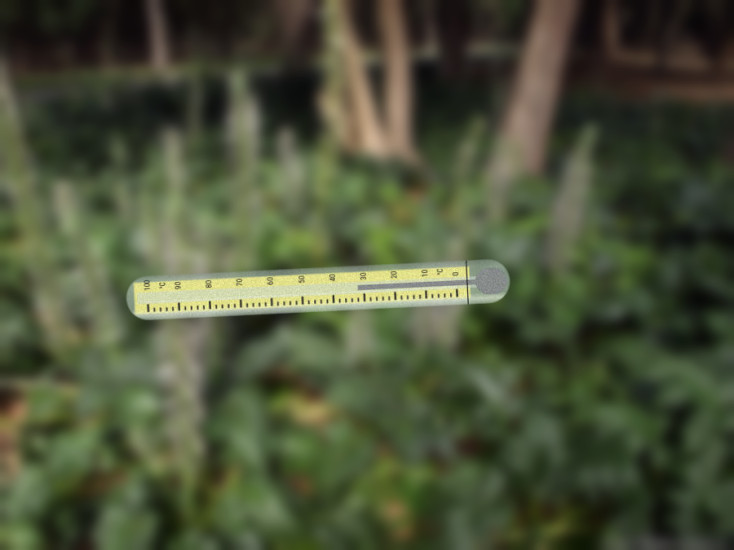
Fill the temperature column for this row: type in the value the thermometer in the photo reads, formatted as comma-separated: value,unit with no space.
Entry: 32,°C
